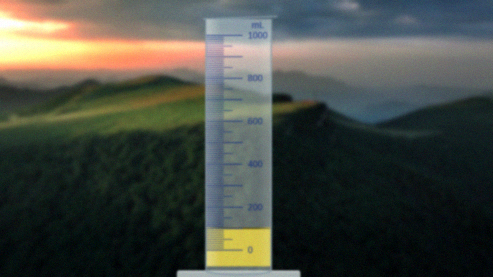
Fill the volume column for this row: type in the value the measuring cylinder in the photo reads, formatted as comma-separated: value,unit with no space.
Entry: 100,mL
